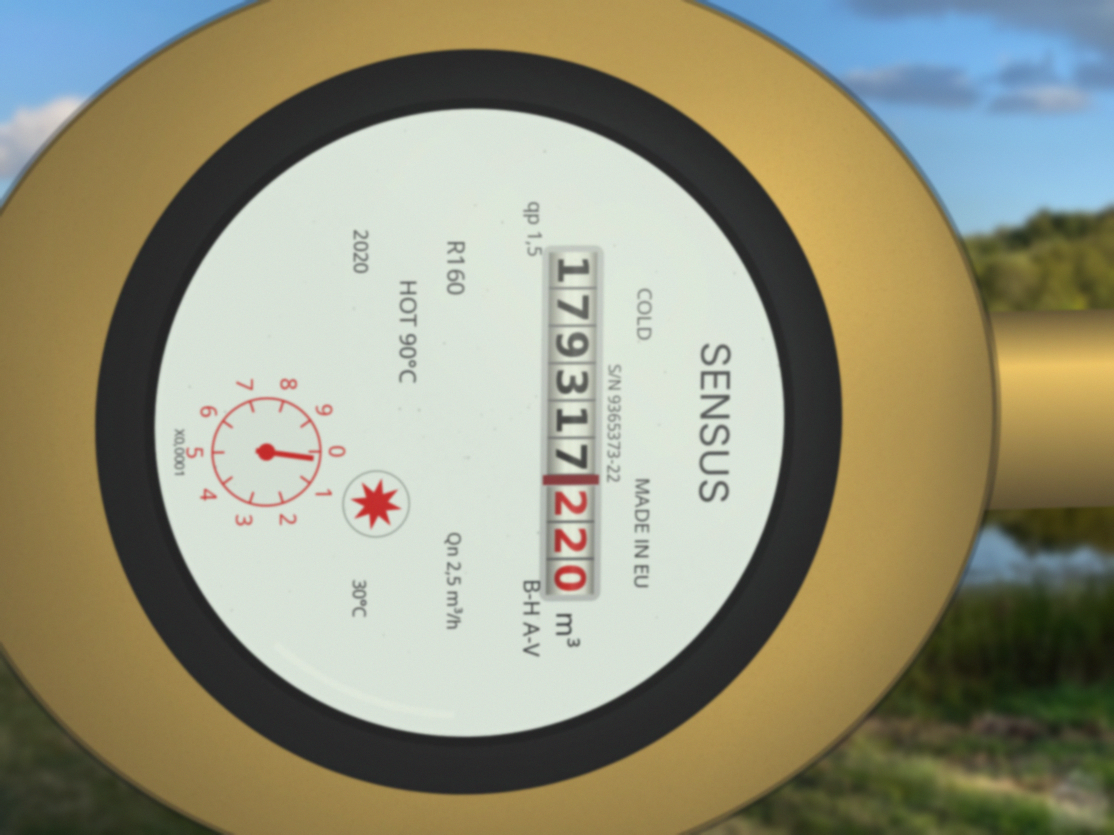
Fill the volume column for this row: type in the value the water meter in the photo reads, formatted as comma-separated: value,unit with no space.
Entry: 179317.2200,m³
